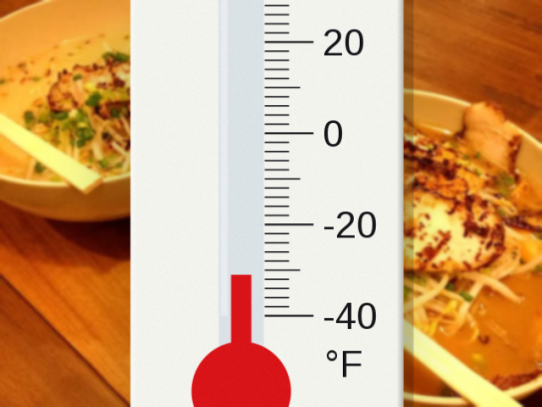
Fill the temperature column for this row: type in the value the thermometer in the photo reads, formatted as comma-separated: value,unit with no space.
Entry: -31,°F
